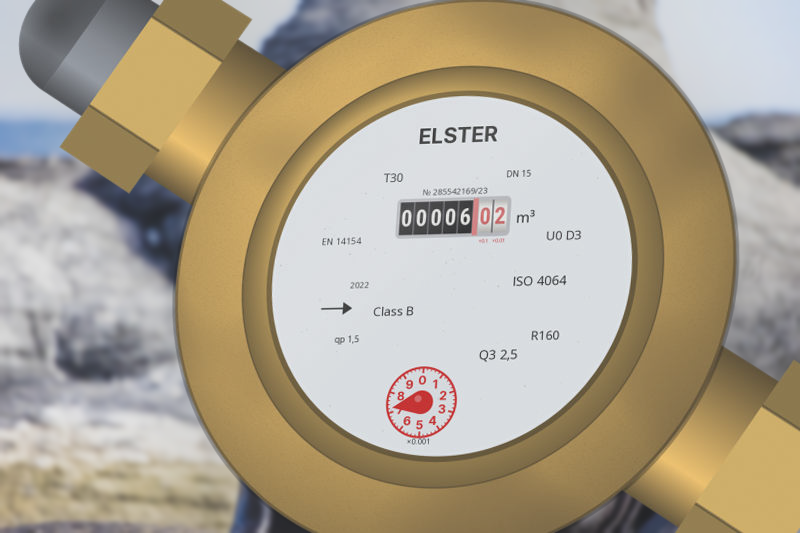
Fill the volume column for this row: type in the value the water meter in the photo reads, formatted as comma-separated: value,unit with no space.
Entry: 6.027,m³
